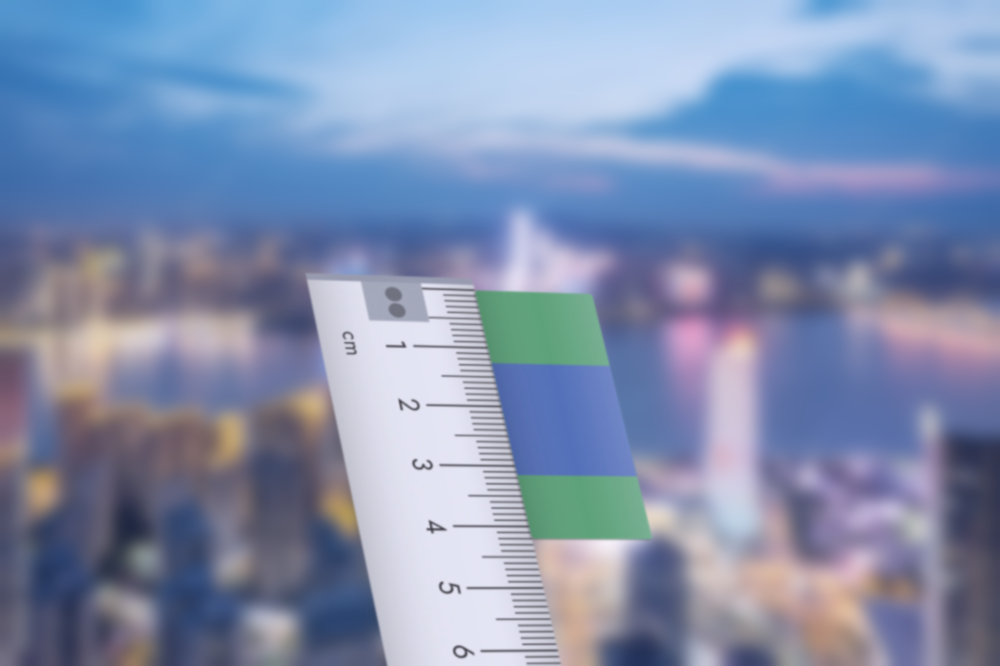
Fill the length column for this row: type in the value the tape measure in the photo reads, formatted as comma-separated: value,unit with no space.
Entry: 4.2,cm
